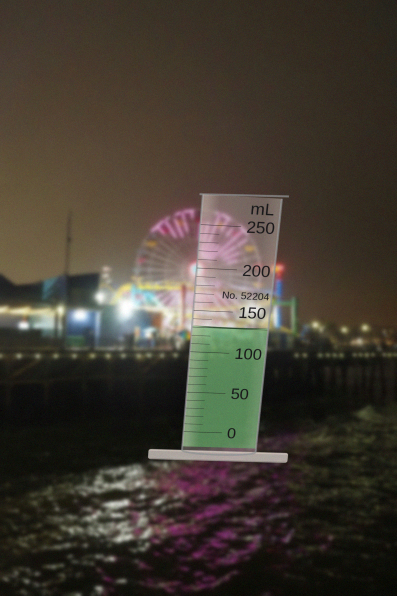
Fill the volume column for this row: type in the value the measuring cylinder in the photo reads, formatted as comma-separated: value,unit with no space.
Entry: 130,mL
